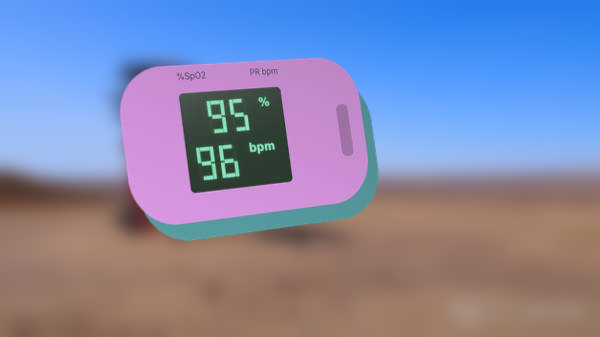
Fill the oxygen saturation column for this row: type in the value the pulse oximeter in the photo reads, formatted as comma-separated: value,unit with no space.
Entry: 95,%
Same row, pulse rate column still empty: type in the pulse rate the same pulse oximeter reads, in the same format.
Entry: 96,bpm
